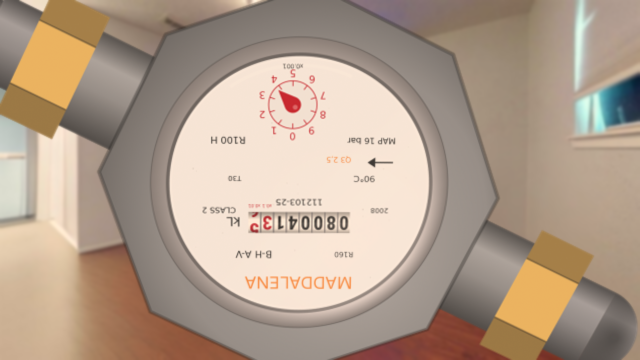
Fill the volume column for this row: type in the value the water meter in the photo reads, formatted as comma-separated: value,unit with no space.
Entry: 80041.353,kL
